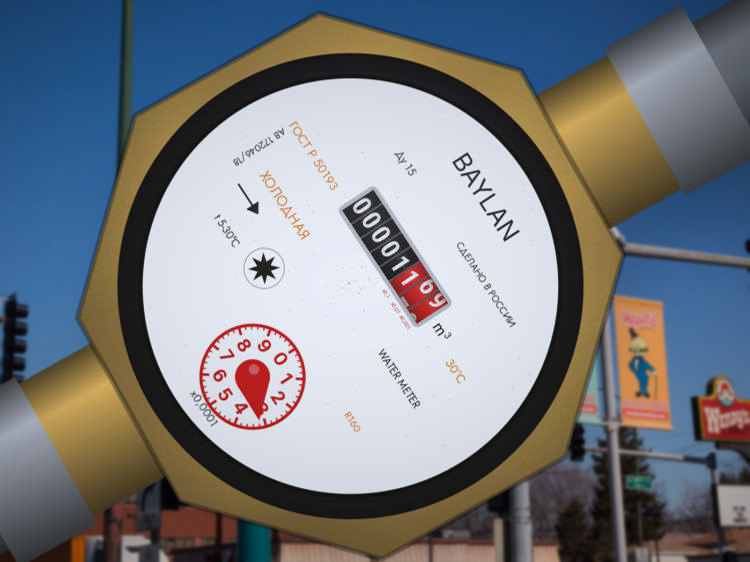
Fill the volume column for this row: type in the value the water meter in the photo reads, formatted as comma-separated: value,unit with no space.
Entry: 1.1693,m³
